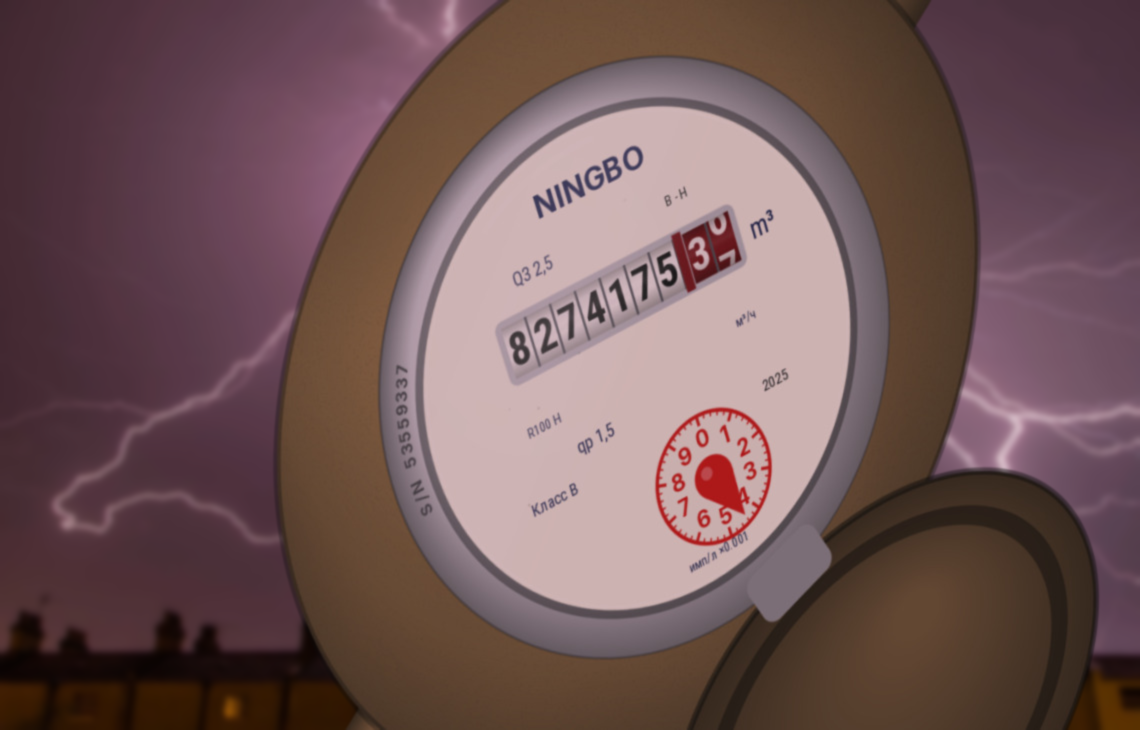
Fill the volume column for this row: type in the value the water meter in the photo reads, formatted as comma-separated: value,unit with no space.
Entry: 8274175.364,m³
